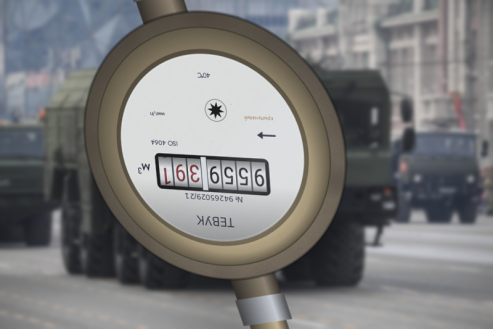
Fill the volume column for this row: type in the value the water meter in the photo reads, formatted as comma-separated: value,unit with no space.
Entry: 9559.391,m³
